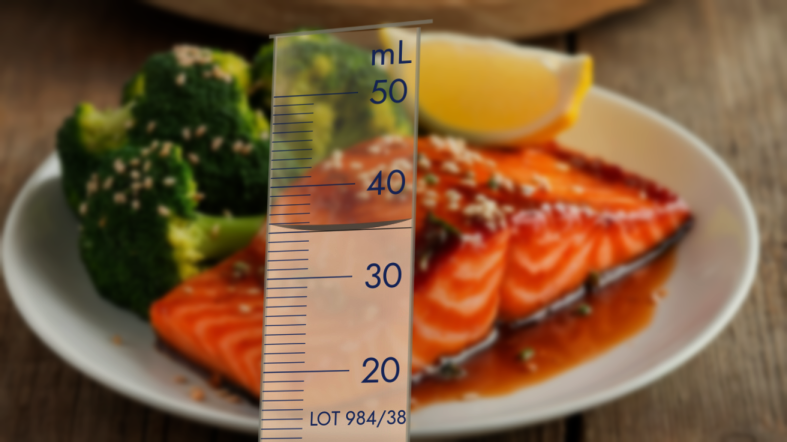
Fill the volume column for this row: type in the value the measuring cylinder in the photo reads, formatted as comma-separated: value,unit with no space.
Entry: 35,mL
